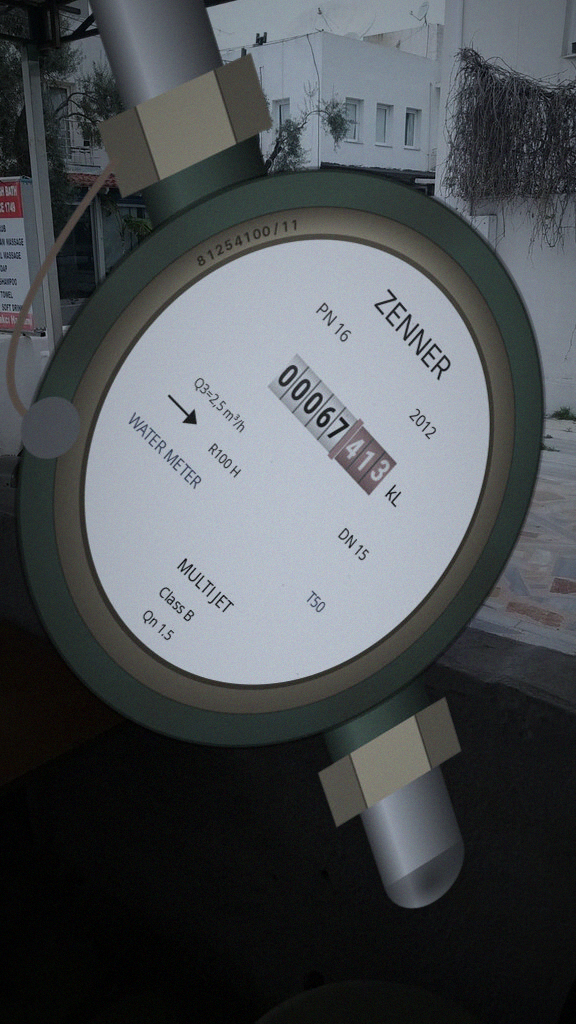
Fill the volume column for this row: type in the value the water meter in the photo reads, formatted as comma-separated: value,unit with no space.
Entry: 67.413,kL
